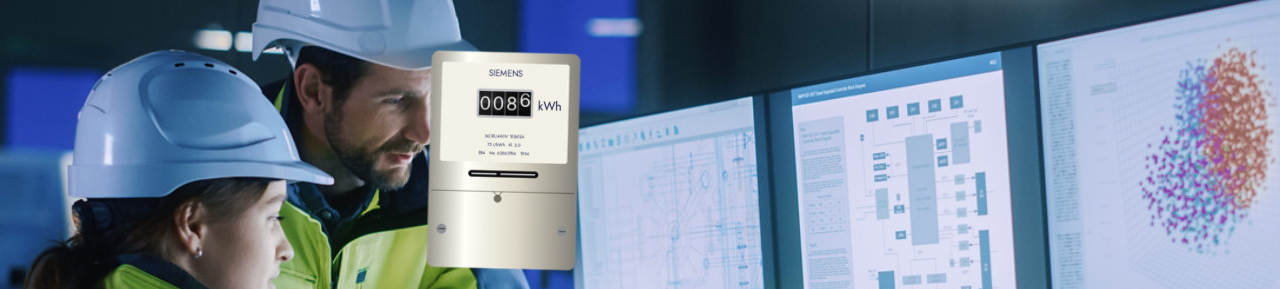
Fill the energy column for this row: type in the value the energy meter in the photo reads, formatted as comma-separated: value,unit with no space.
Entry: 86,kWh
